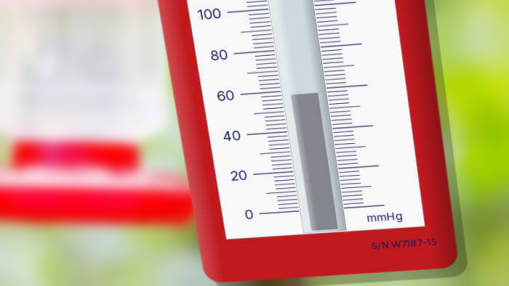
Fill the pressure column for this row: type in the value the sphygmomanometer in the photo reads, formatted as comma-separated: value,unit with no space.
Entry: 58,mmHg
